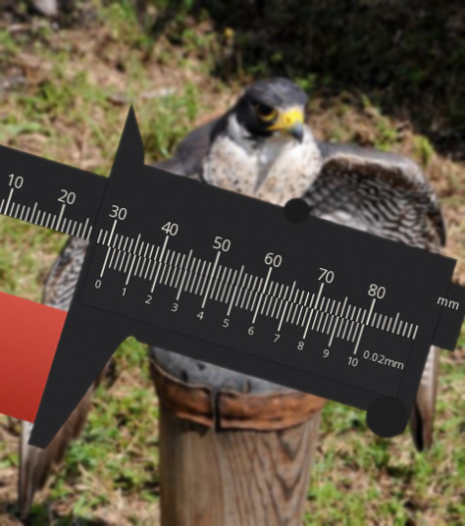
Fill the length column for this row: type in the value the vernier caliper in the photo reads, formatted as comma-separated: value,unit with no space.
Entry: 30.4,mm
